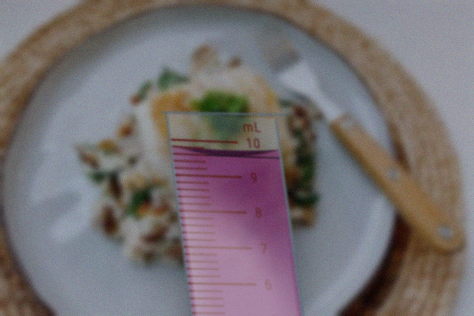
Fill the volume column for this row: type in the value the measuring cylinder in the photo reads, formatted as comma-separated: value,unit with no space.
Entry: 9.6,mL
